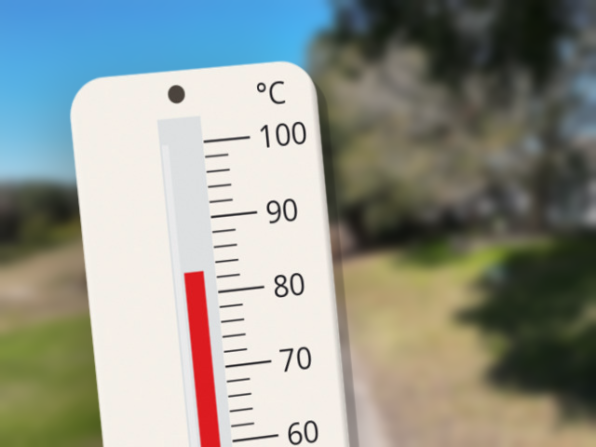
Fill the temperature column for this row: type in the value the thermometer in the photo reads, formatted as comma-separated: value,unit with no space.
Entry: 83,°C
